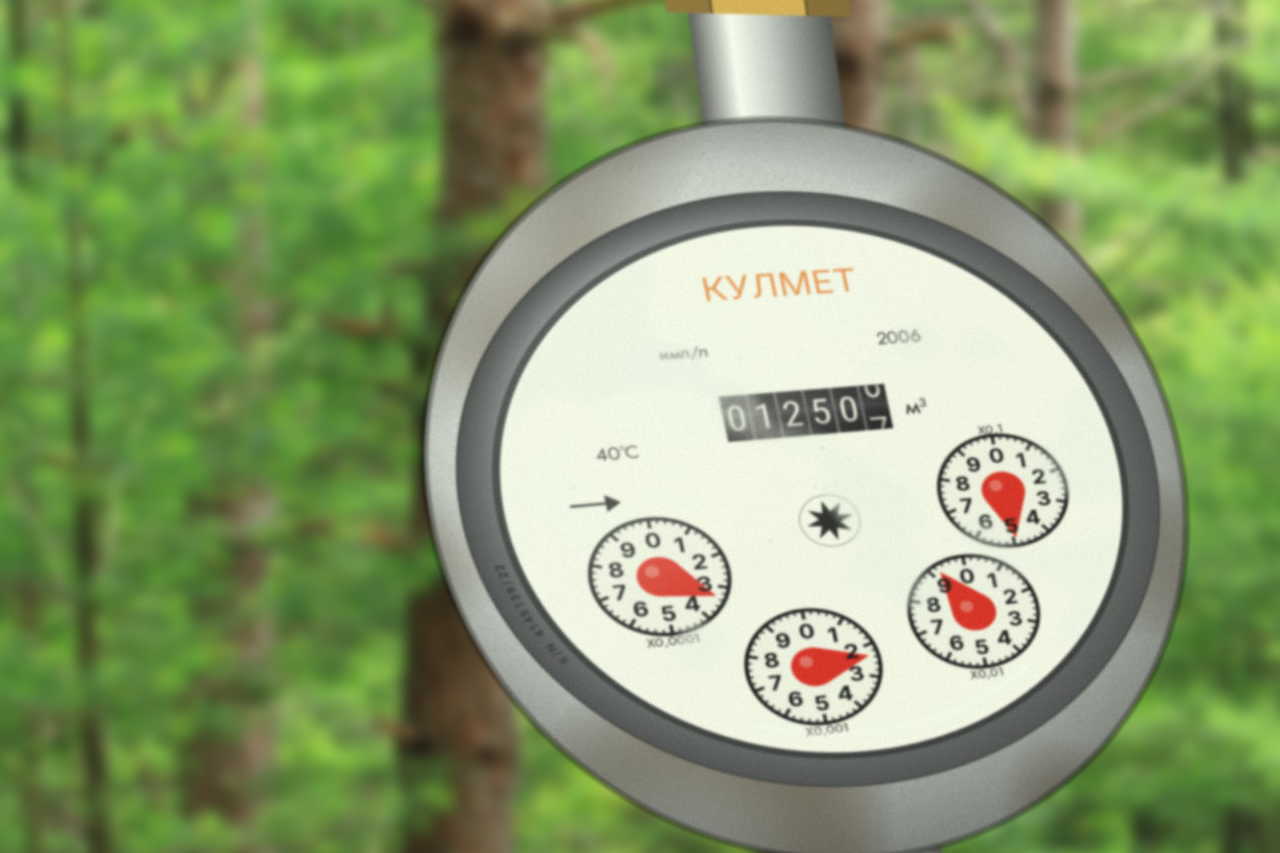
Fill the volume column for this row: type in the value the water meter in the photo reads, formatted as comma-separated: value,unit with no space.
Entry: 12506.4923,m³
